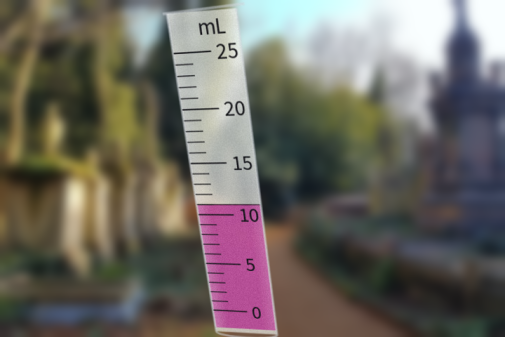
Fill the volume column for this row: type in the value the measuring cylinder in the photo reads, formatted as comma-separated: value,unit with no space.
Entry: 11,mL
